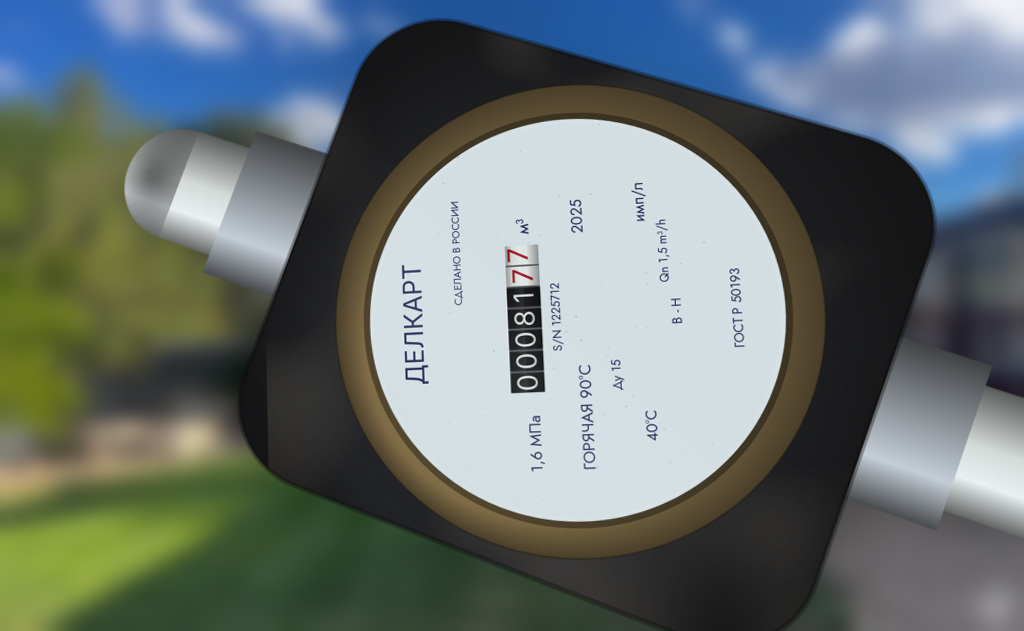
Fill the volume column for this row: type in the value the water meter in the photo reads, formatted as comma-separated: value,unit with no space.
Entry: 81.77,m³
